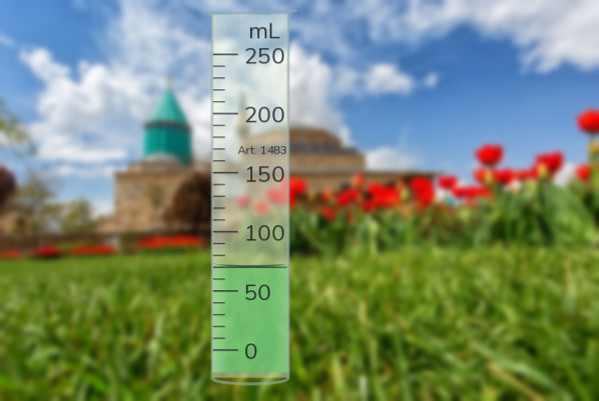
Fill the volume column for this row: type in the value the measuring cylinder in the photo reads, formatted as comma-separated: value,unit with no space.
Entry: 70,mL
